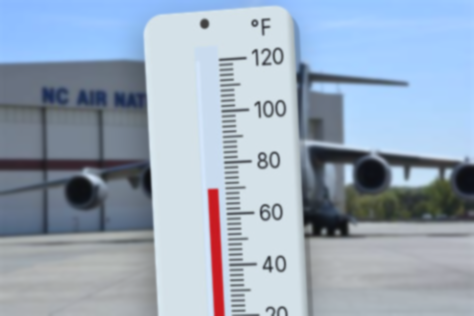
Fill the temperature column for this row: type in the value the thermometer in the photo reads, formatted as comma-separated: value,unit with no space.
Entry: 70,°F
